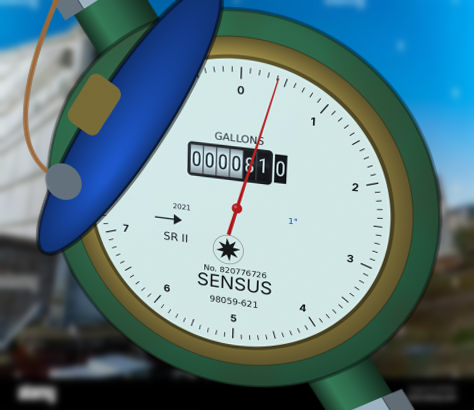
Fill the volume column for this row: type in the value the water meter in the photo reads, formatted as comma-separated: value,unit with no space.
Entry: 810.4,gal
